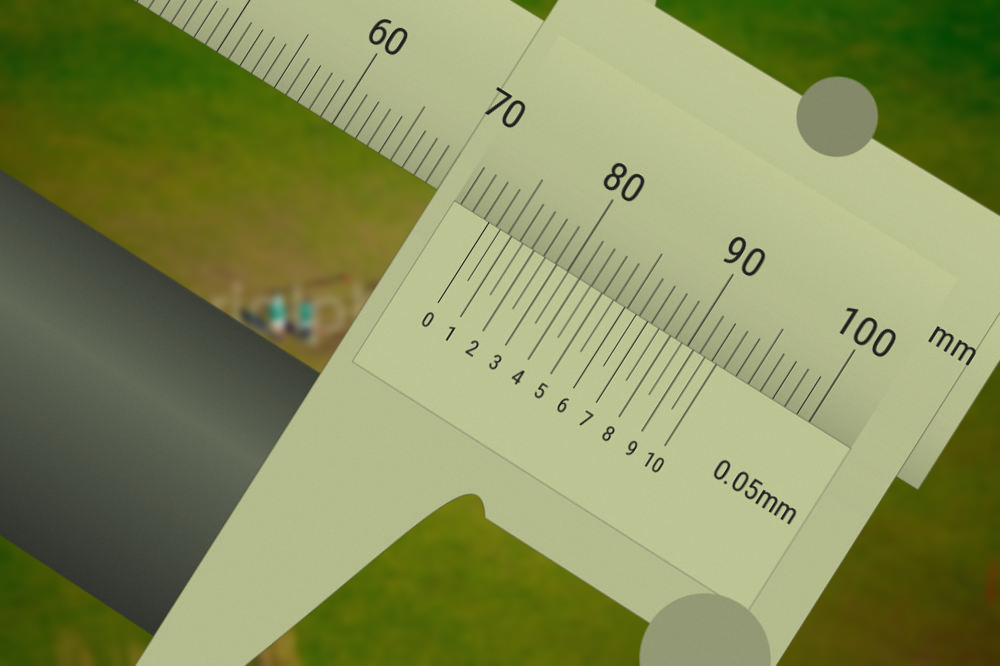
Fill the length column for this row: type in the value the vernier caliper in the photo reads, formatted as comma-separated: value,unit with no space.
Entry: 73.4,mm
